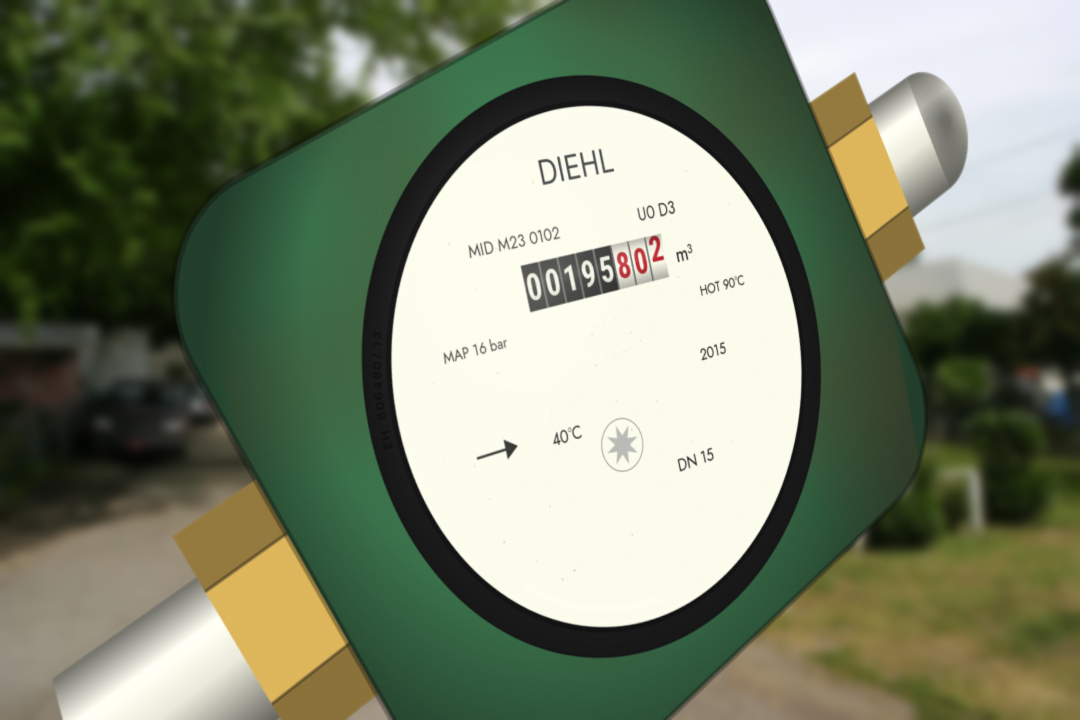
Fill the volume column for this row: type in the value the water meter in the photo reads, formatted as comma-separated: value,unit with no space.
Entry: 195.802,m³
